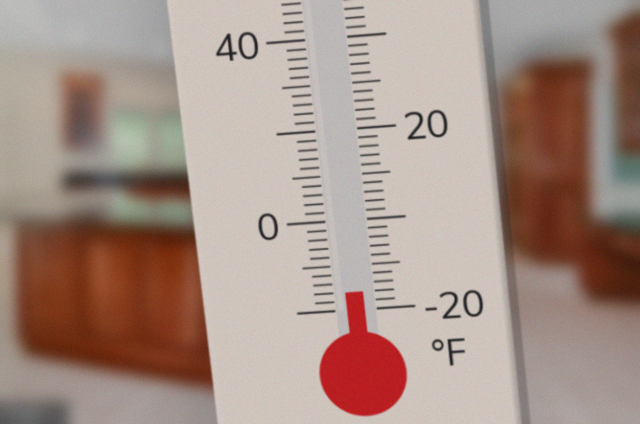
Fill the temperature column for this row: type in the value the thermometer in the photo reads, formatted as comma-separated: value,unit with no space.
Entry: -16,°F
